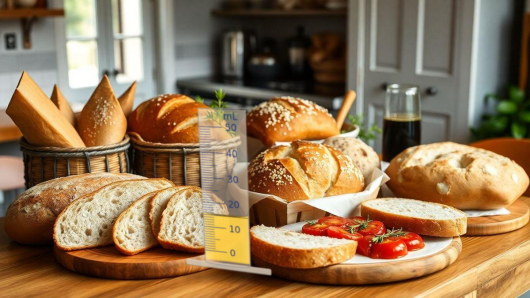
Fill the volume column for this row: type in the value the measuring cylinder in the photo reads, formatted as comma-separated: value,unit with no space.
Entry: 15,mL
